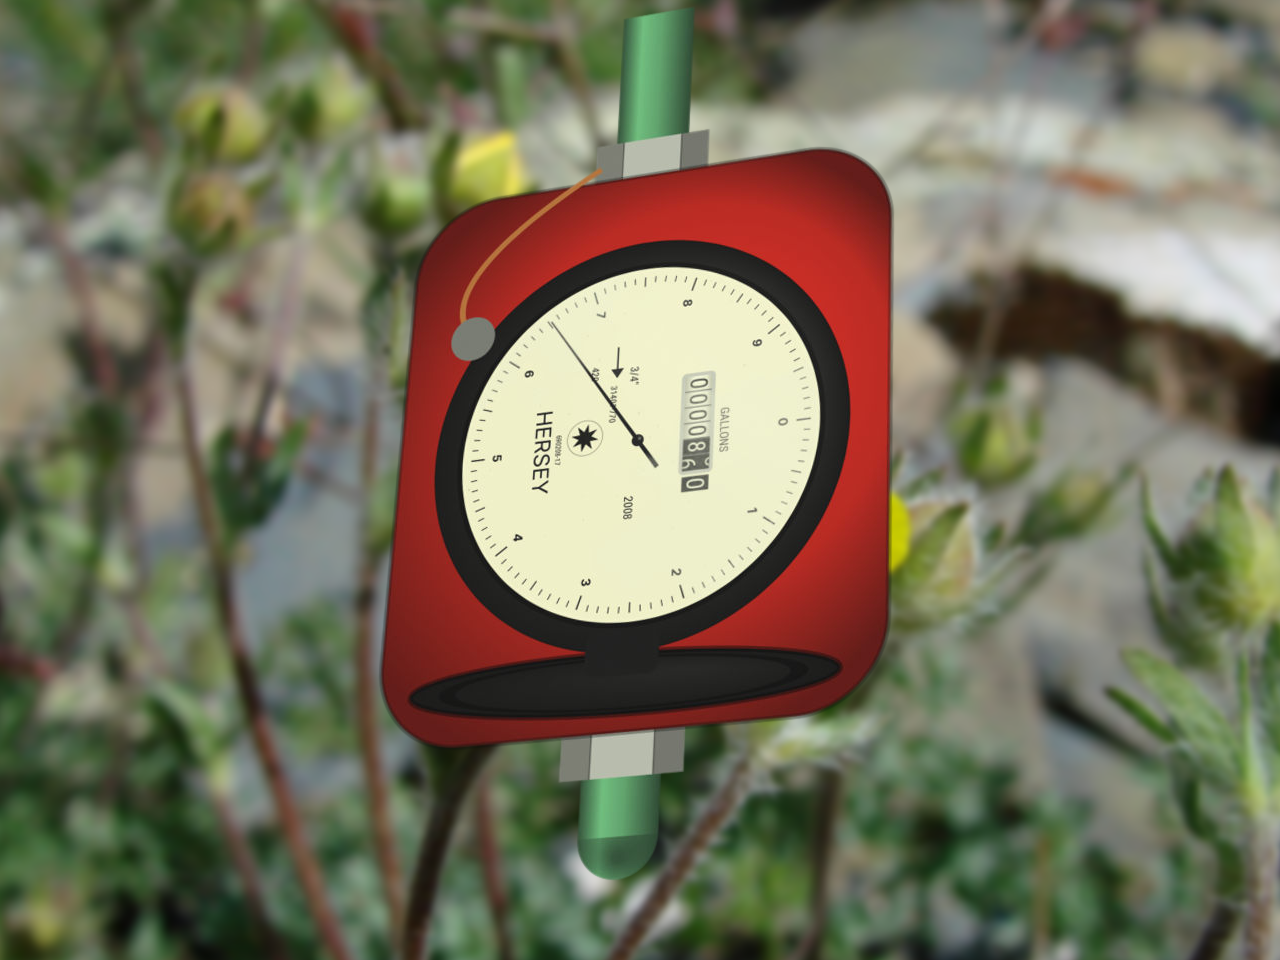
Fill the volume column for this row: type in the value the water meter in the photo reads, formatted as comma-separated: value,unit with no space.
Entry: 856.5,gal
